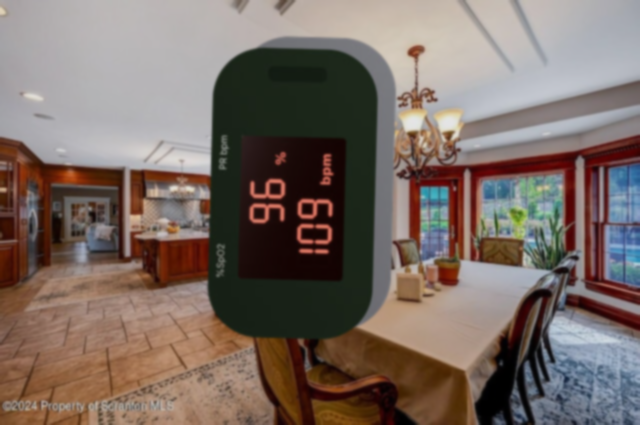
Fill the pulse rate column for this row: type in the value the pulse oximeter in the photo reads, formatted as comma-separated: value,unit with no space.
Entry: 109,bpm
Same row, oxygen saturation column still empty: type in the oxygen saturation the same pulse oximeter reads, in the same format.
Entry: 96,%
